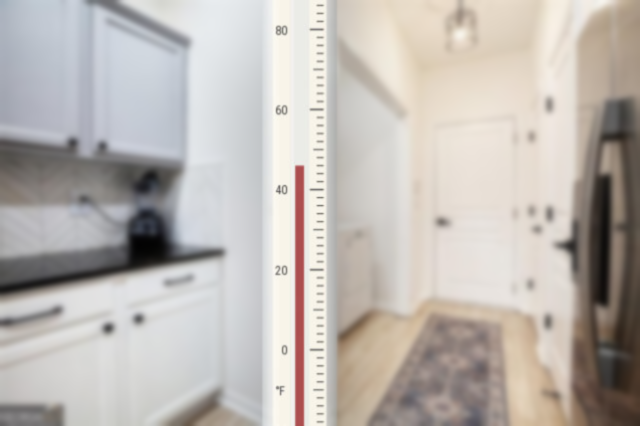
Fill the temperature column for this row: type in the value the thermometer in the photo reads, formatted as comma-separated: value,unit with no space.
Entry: 46,°F
